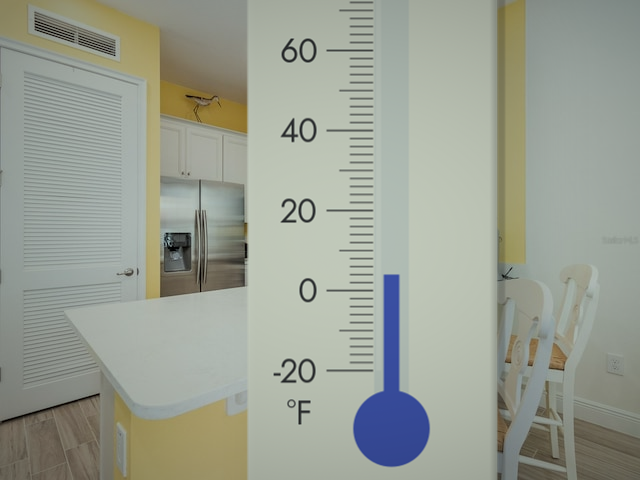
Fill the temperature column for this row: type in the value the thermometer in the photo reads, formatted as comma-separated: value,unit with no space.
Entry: 4,°F
